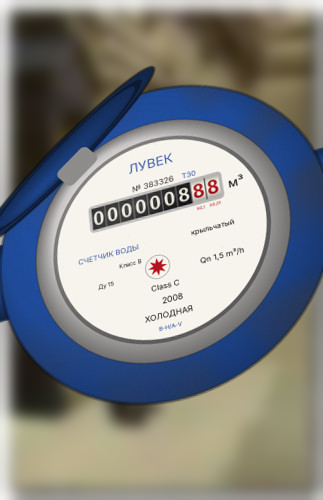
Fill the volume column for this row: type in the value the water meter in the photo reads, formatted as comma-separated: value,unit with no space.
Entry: 8.88,m³
